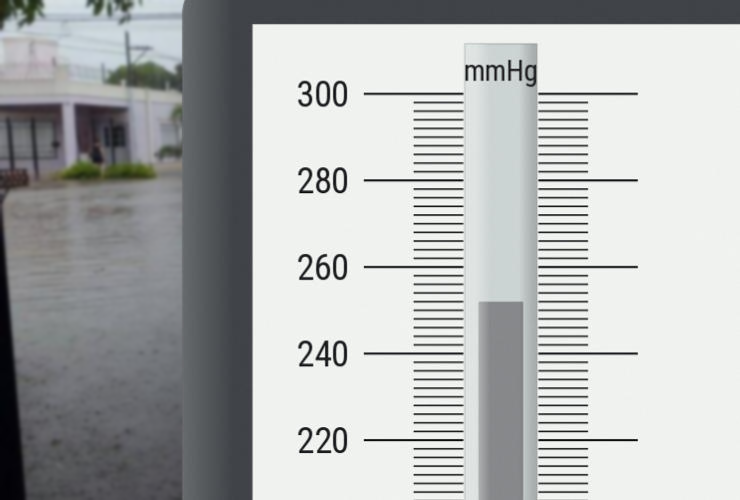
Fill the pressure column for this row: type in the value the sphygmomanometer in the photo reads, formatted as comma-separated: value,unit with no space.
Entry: 252,mmHg
